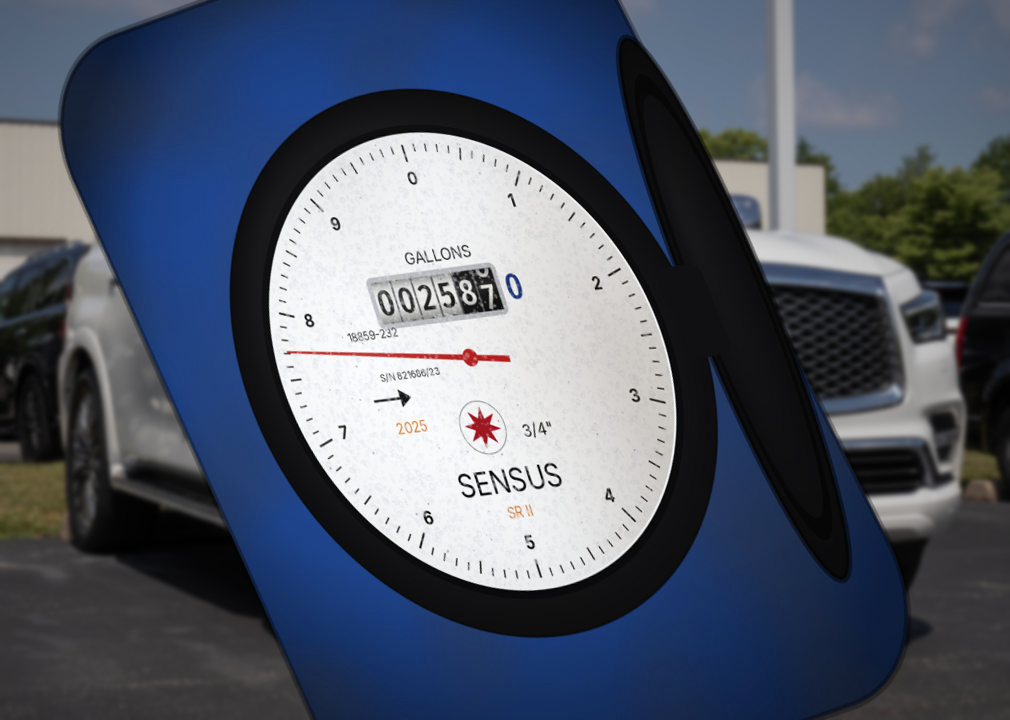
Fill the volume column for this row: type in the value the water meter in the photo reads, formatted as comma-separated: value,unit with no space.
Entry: 25867.7,gal
